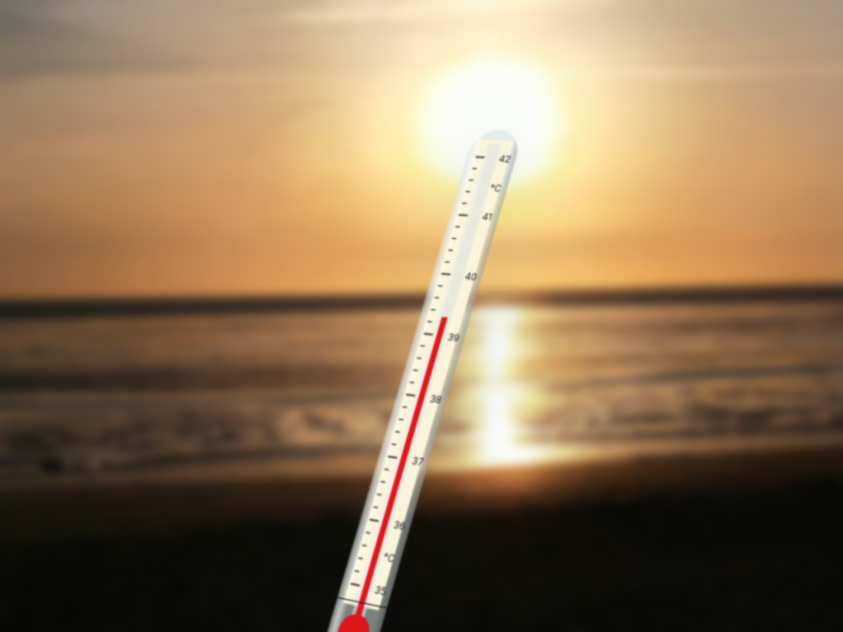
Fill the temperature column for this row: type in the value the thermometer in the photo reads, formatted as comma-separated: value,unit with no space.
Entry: 39.3,°C
